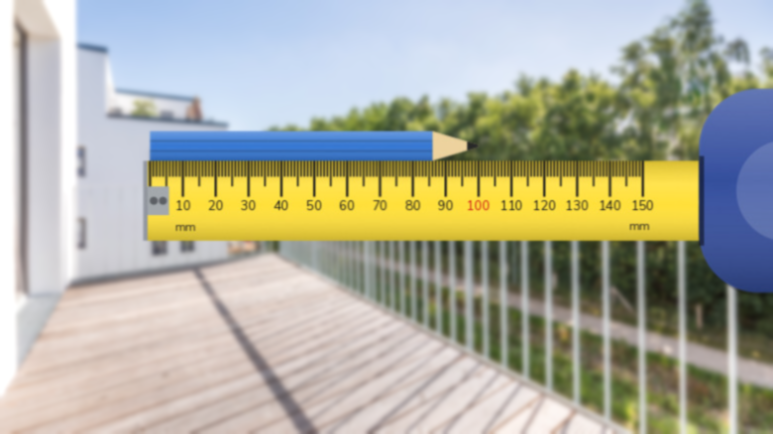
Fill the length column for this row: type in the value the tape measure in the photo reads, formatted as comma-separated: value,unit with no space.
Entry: 100,mm
